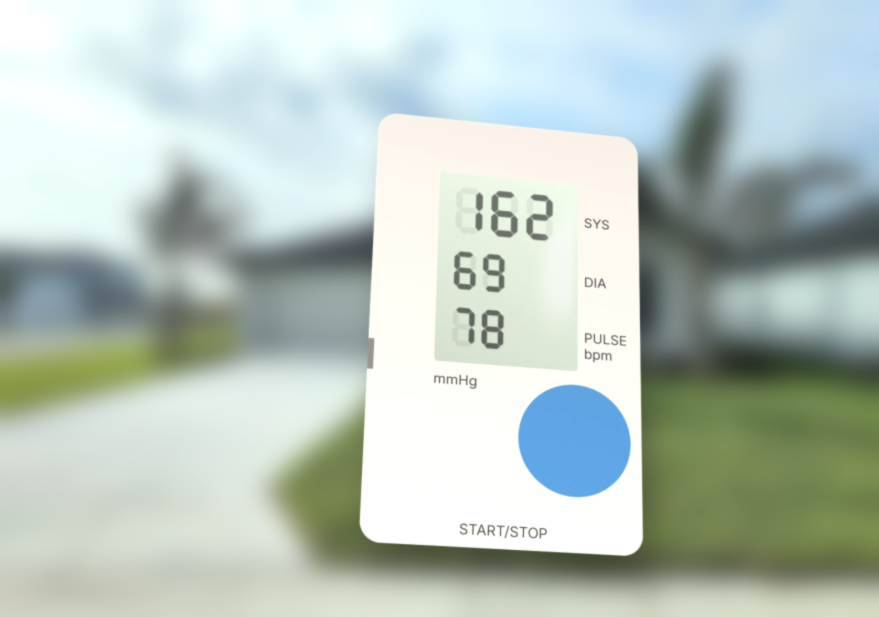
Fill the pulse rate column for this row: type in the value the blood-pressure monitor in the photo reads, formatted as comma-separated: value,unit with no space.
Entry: 78,bpm
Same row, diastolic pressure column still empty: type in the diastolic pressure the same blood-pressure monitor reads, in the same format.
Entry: 69,mmHg
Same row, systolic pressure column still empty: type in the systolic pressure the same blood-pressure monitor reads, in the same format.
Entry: 162,mmHg
